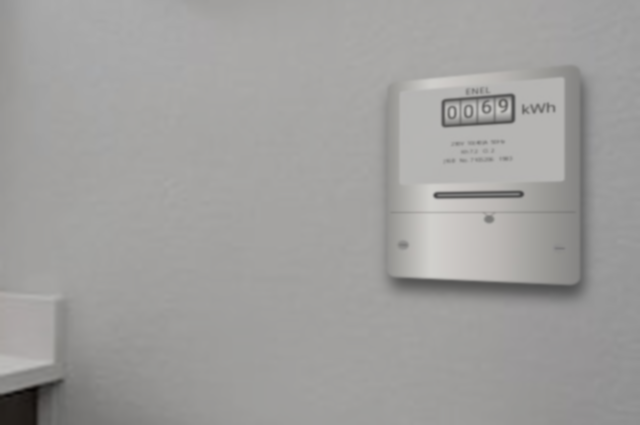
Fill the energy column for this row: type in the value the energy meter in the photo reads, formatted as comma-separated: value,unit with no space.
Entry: 69,kWh
